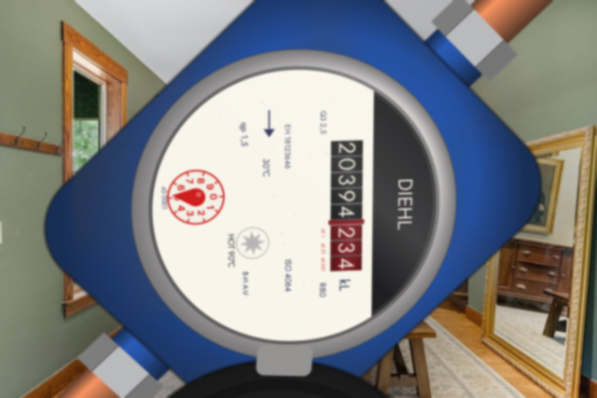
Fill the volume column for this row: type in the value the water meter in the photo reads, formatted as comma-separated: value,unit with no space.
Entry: 20394.2345,kL
